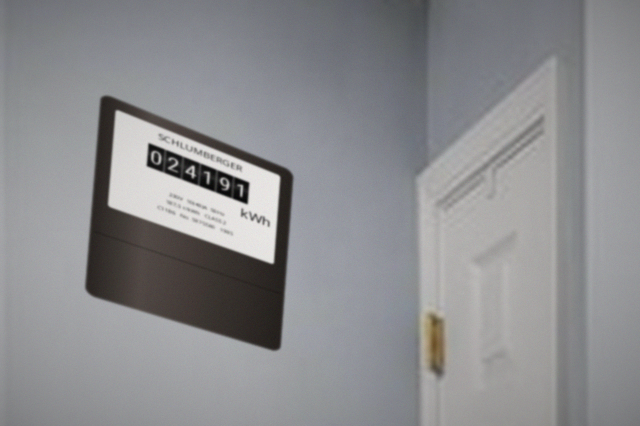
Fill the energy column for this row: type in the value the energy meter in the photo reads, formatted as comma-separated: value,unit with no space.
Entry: 24191,kWh
